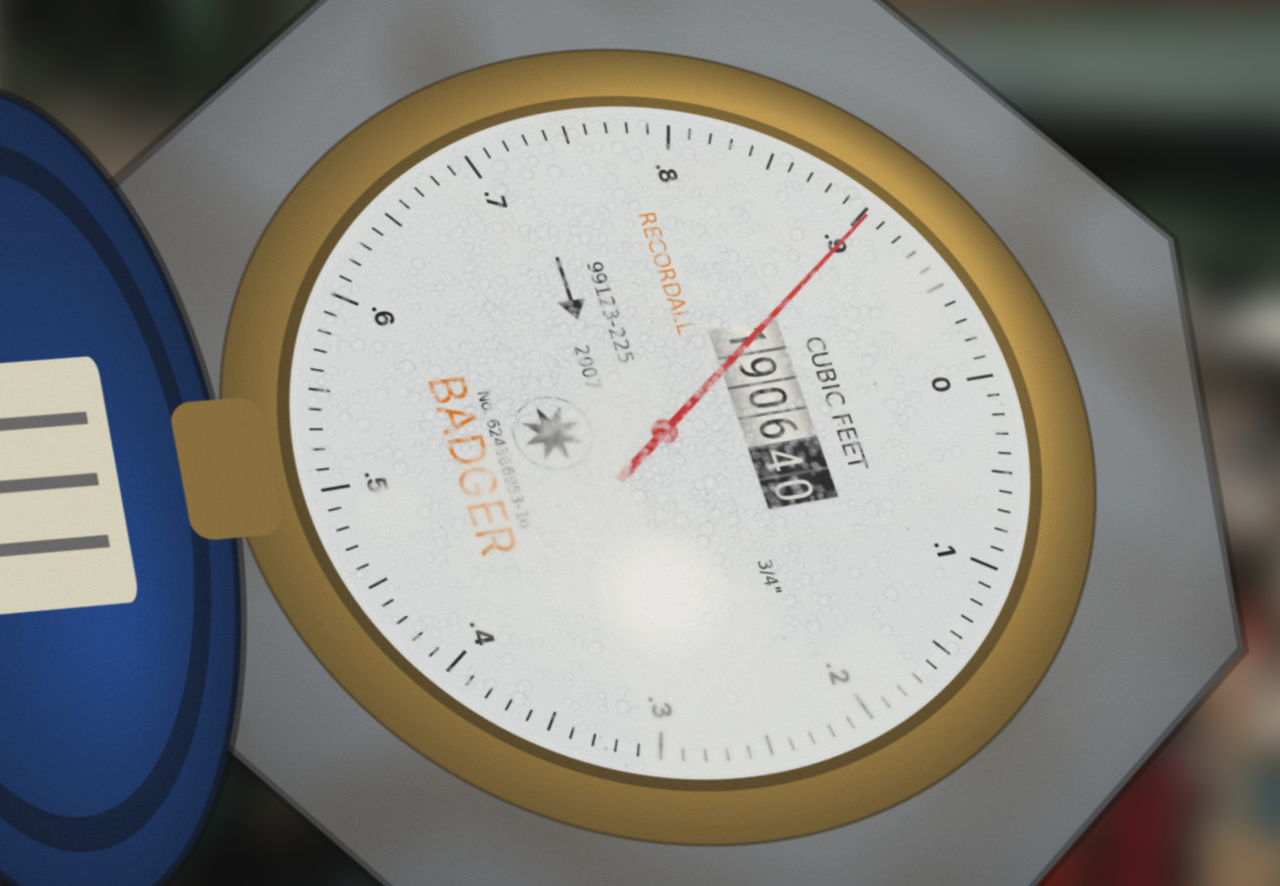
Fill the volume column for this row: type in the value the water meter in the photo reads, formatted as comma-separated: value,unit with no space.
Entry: 190639.90,ft³
